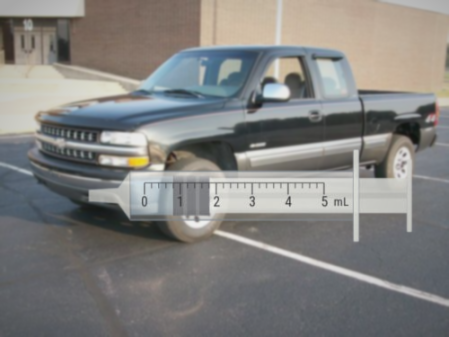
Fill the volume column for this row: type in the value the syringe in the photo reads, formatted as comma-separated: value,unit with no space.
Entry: 0.8,mL
